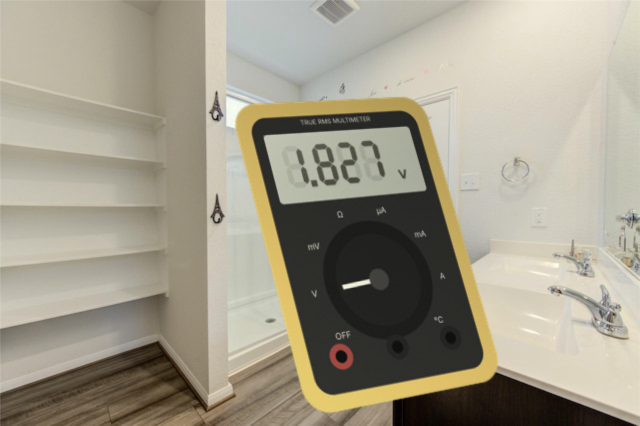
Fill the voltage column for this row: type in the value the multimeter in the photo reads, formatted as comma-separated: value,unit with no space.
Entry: 1.827,V
